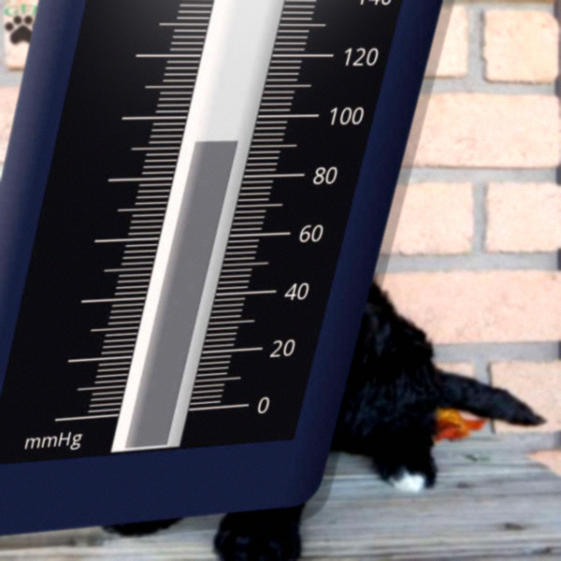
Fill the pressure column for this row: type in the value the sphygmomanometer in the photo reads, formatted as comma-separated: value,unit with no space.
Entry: 92,mmHg
